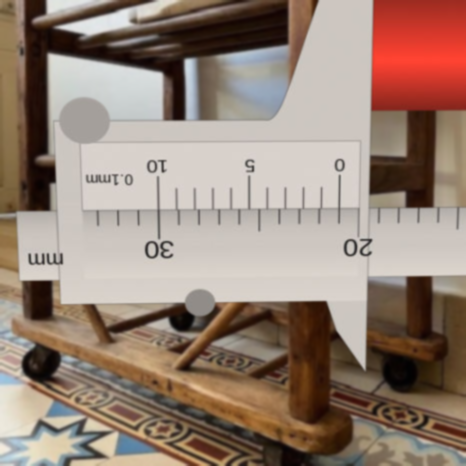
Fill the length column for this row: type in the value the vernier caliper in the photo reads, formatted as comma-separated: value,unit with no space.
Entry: 21.0,mm
